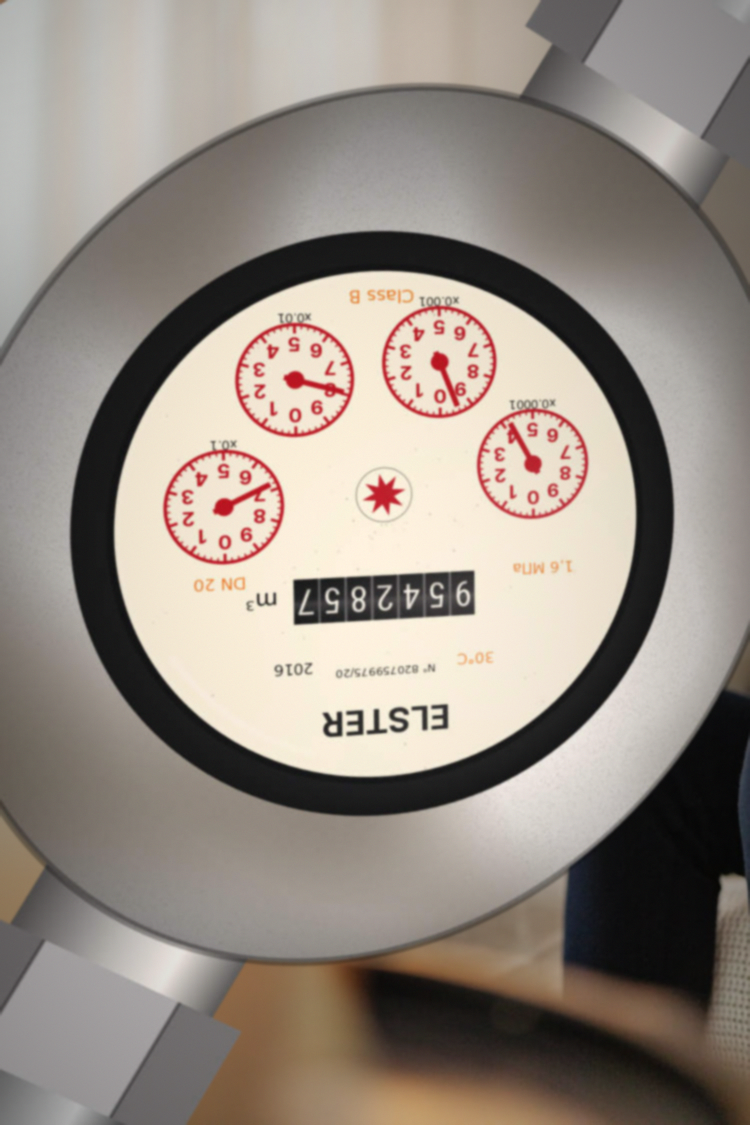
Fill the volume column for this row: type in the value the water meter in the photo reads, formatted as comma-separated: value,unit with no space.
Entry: 9542857.6794,m³
